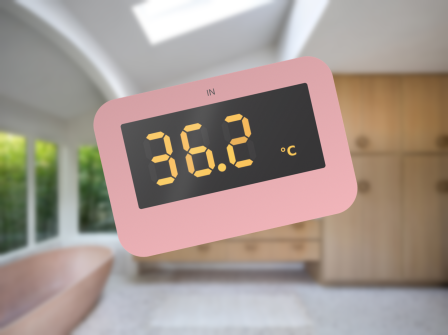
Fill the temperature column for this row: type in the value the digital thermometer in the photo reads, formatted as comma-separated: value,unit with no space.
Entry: 36.2,°C
